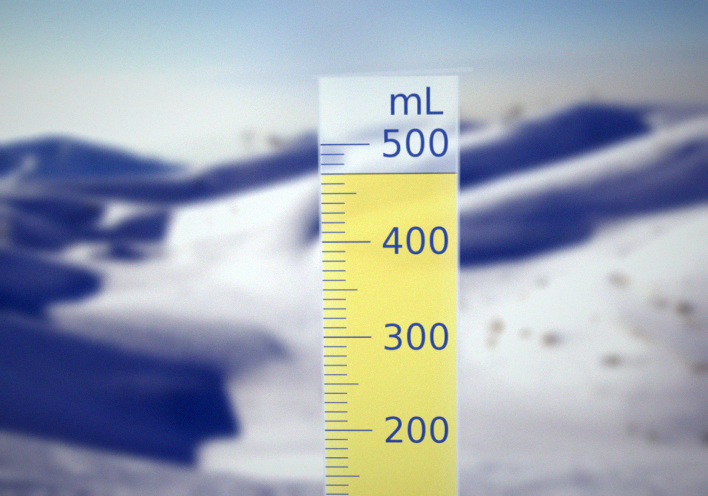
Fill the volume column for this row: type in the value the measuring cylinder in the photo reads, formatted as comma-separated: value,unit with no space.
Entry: 470,mL
